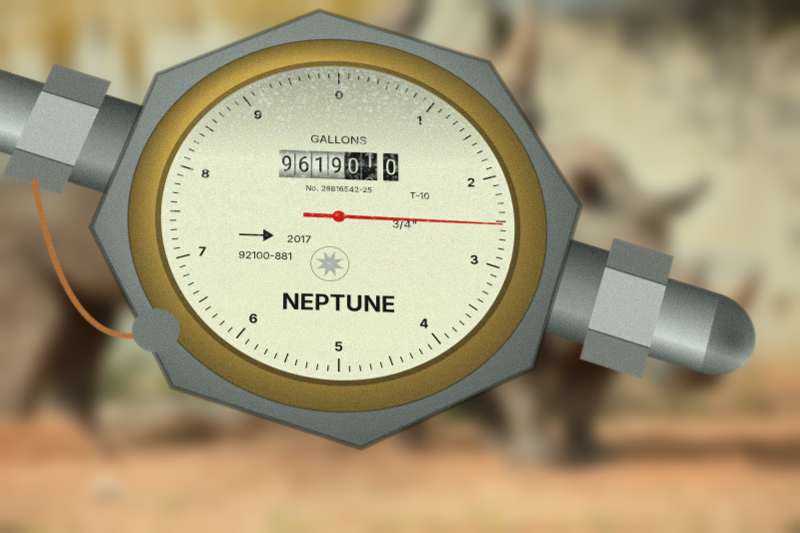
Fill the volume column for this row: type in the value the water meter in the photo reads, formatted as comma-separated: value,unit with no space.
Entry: 9619012.5,gal
